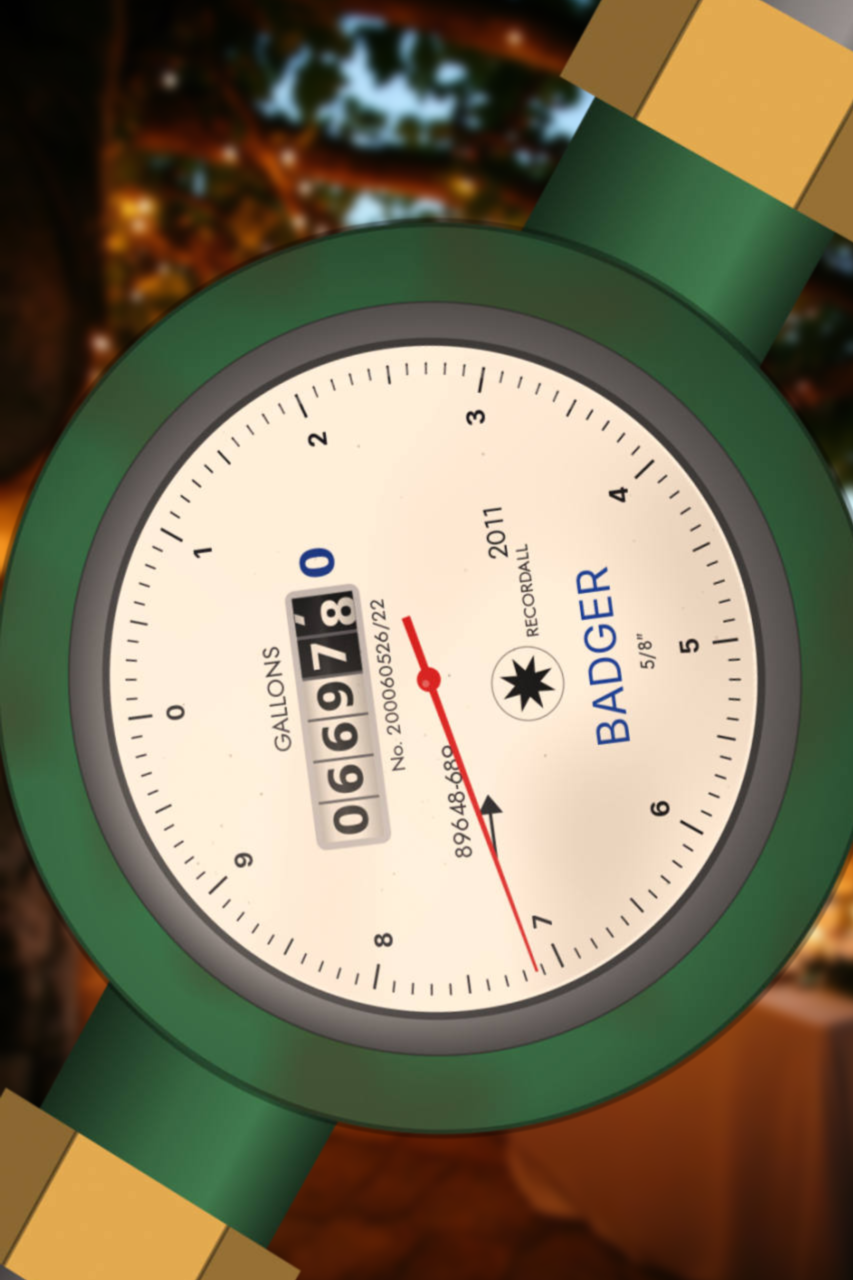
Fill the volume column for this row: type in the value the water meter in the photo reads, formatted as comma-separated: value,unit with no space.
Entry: 669777.1,gal
